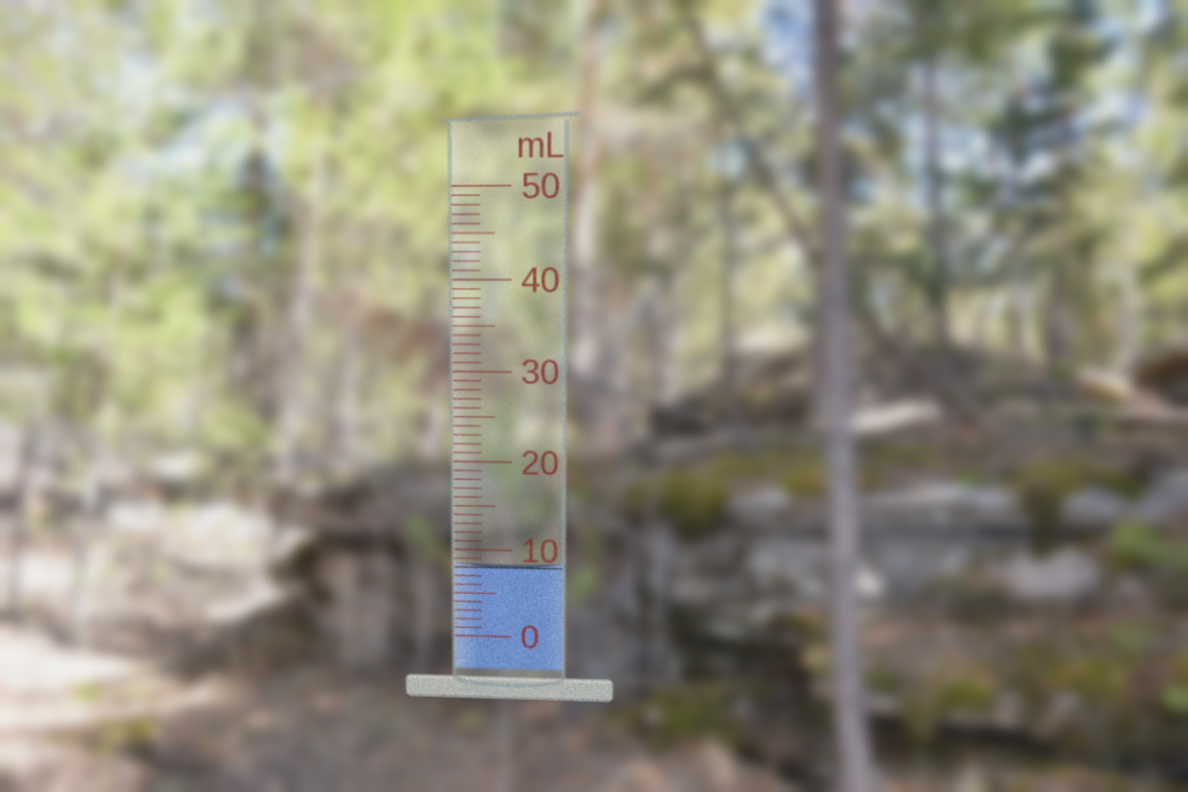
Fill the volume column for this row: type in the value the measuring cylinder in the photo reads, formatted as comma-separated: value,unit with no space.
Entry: 8,mL
